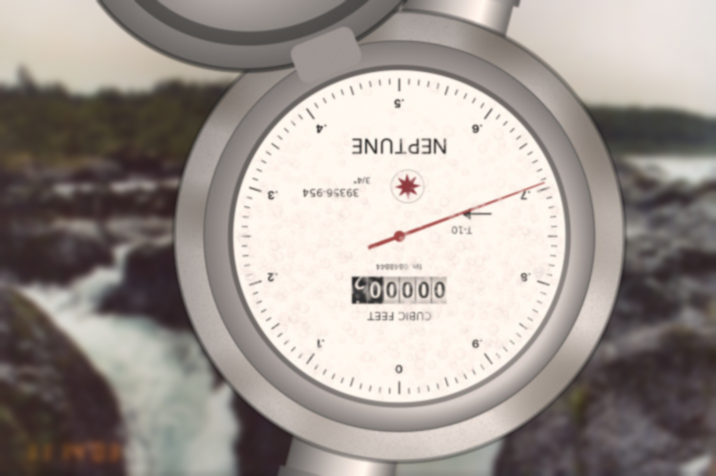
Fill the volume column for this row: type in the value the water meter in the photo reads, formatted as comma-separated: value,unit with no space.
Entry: 1.69,ft³
